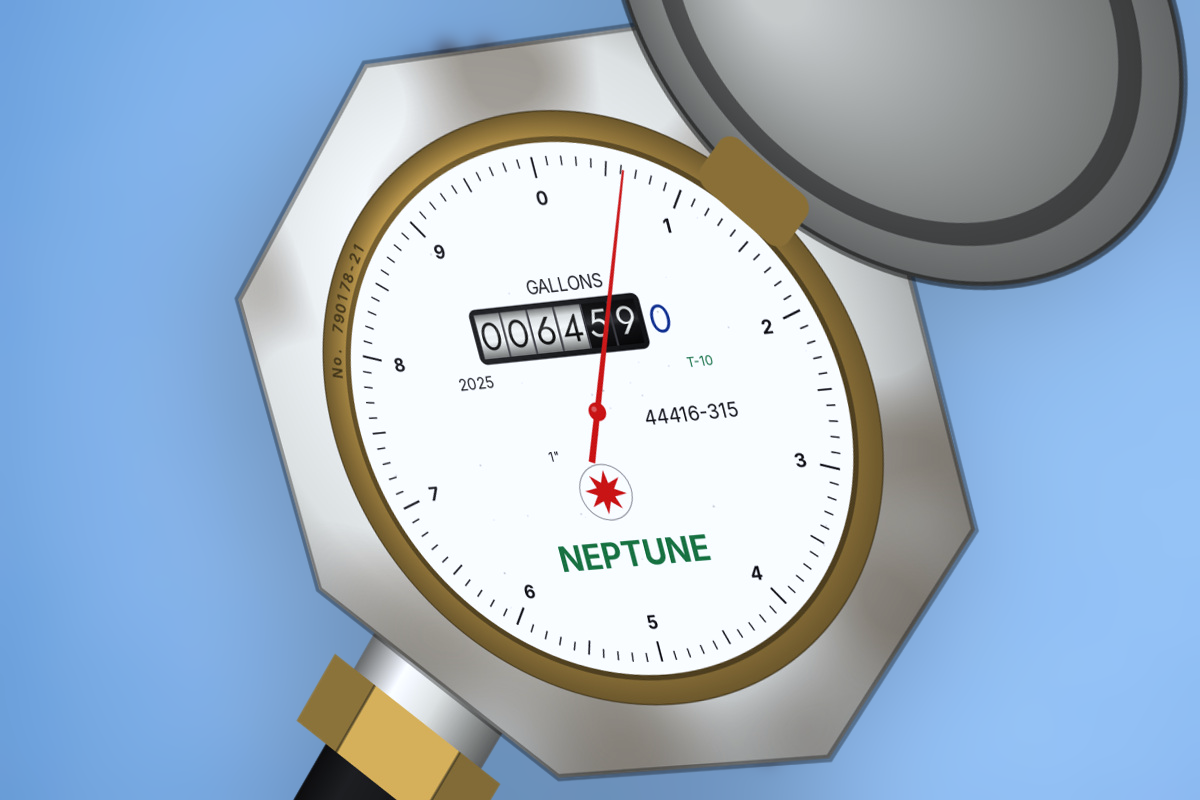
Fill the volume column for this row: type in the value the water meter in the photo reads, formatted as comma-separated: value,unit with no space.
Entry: 64590.6,gal
